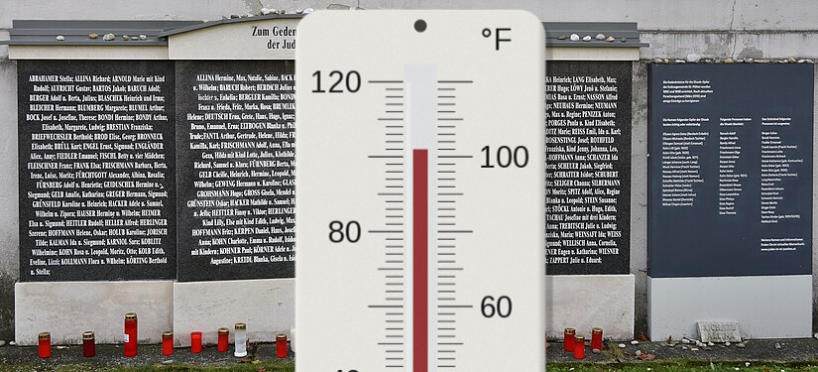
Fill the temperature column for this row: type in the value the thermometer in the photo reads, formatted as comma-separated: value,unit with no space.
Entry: 102,°F
